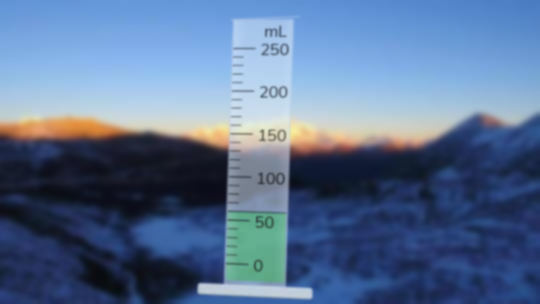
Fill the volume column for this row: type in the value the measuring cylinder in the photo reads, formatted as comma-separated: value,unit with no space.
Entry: 60,mL
